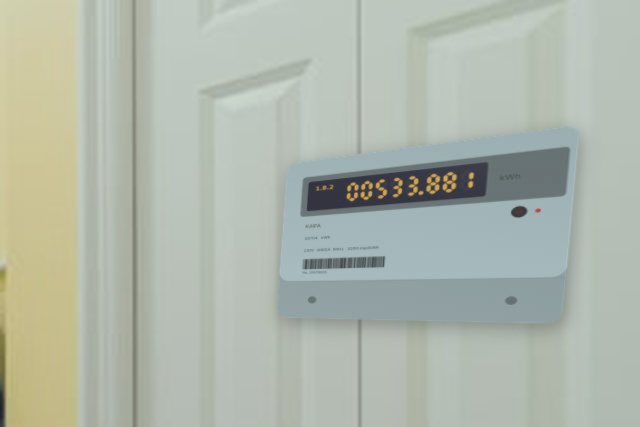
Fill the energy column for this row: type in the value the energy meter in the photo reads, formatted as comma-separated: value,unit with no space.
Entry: 533.881,kWh
